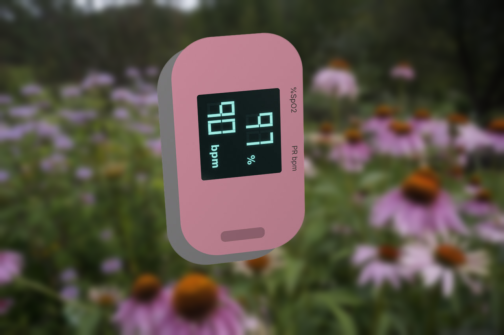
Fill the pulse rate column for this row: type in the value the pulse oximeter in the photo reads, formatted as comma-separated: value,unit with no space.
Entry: 90,bpm
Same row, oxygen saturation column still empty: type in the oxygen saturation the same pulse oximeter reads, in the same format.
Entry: 97,%
